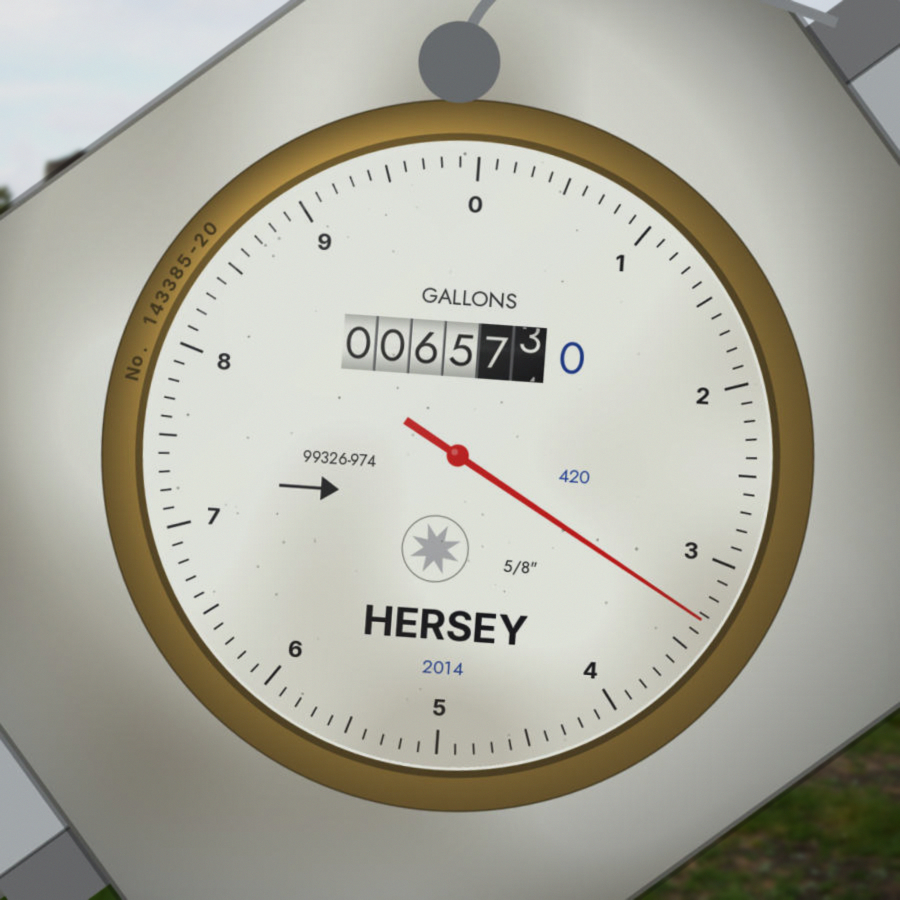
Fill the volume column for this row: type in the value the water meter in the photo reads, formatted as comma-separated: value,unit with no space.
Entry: 65733.3,gal
